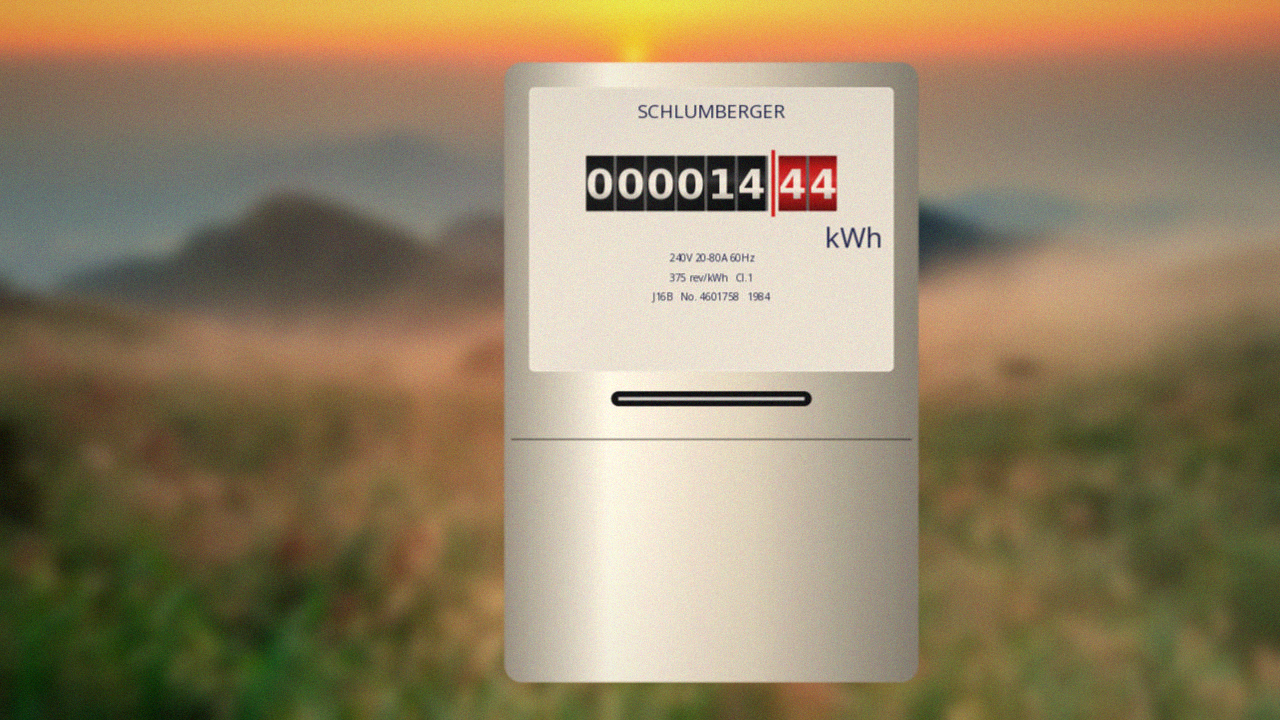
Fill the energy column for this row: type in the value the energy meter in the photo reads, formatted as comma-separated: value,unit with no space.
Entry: 14.44,kWh
